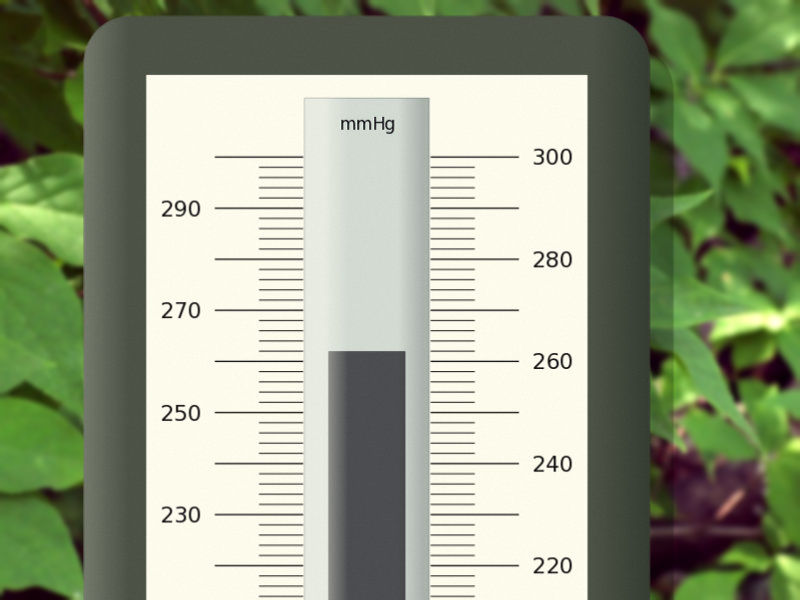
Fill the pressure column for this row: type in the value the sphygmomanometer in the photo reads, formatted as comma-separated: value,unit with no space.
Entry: 262,mmHg
